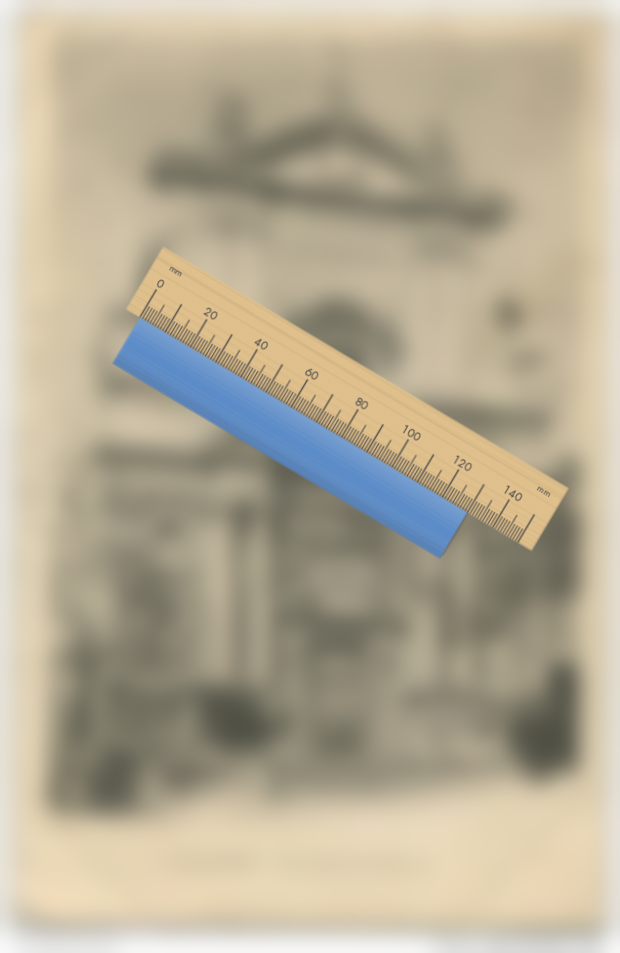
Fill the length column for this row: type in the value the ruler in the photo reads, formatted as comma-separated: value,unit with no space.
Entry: 130,mm
